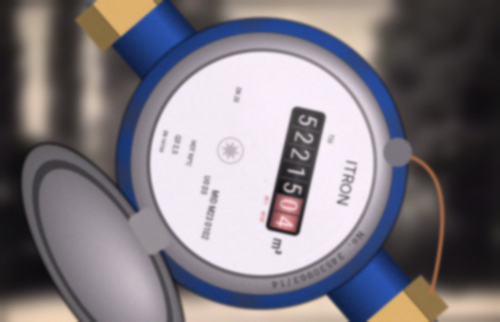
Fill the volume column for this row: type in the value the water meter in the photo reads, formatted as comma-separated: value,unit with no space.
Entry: 52215.04,m³
